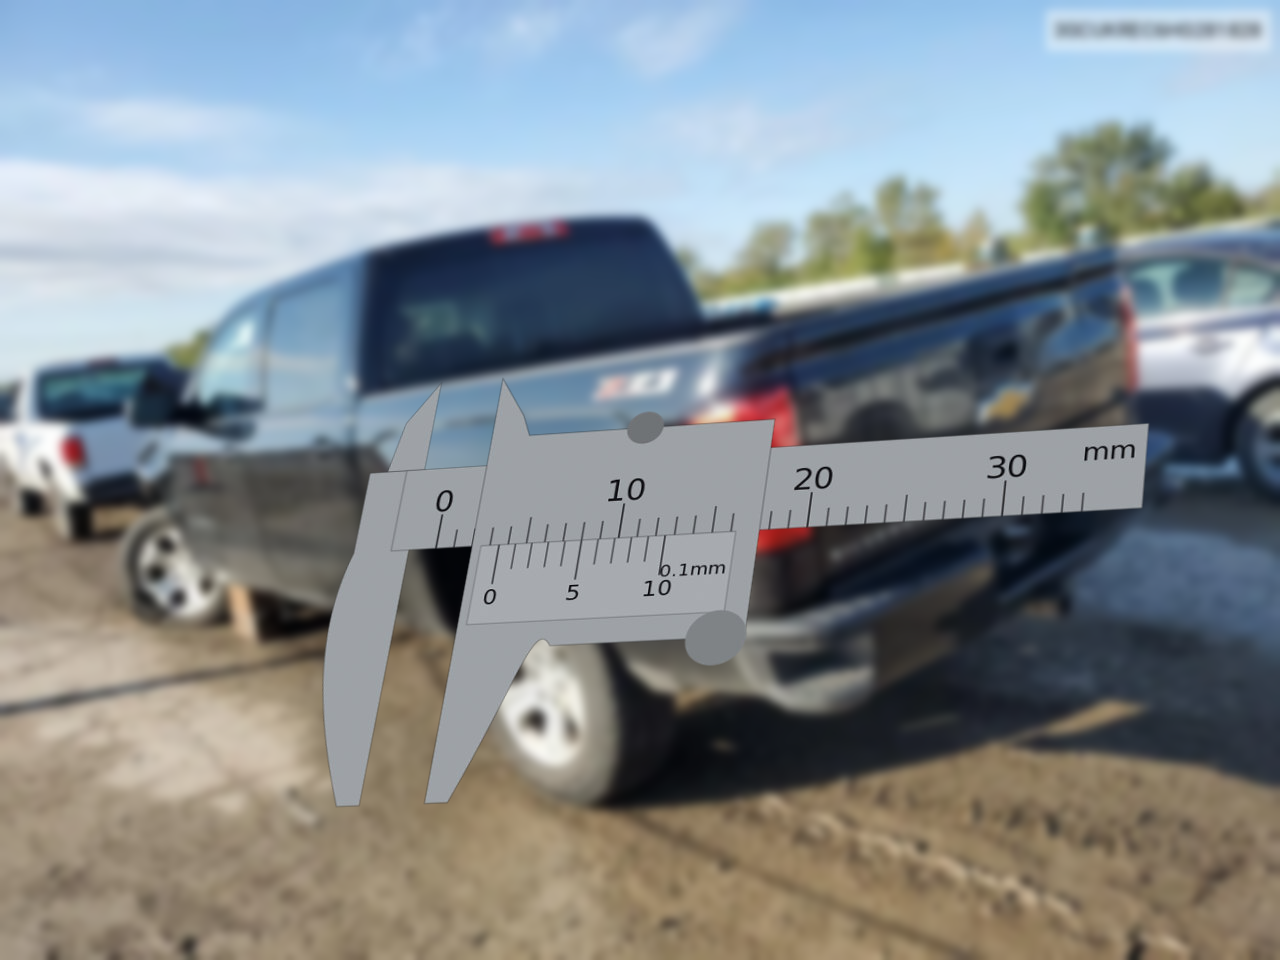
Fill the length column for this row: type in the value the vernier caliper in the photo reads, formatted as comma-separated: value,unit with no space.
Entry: 3.5,mm
